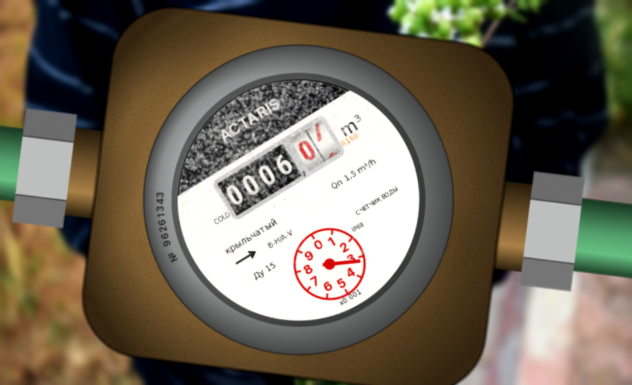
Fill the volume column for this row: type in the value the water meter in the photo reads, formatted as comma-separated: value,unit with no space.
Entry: 6.073,m³
